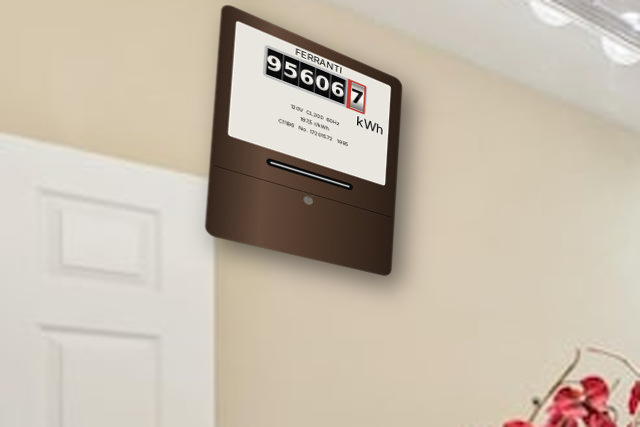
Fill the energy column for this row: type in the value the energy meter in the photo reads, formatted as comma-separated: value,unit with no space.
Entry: 95606.7,kWh
